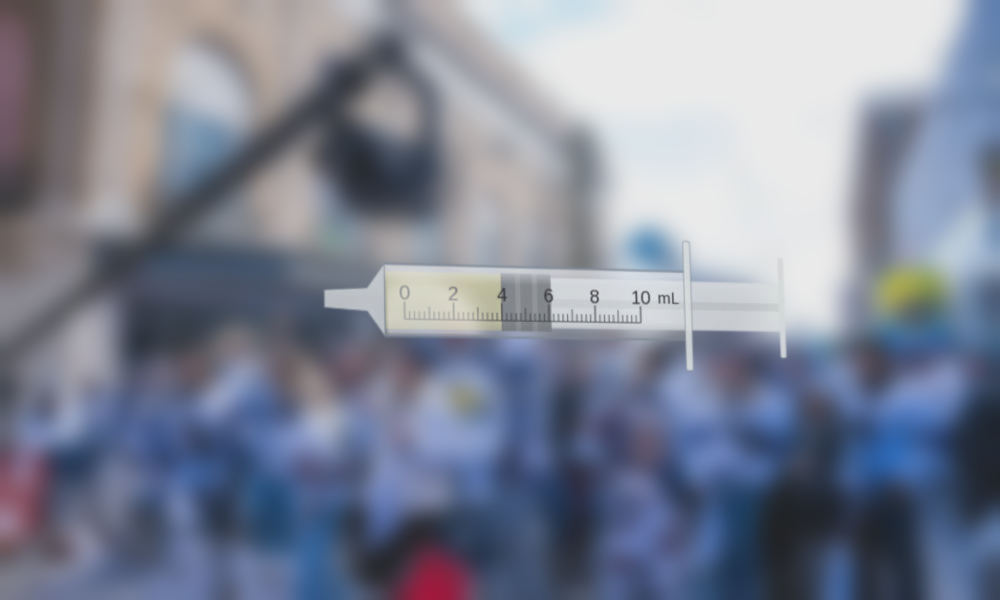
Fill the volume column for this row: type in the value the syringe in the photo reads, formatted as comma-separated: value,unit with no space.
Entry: 4,mL
